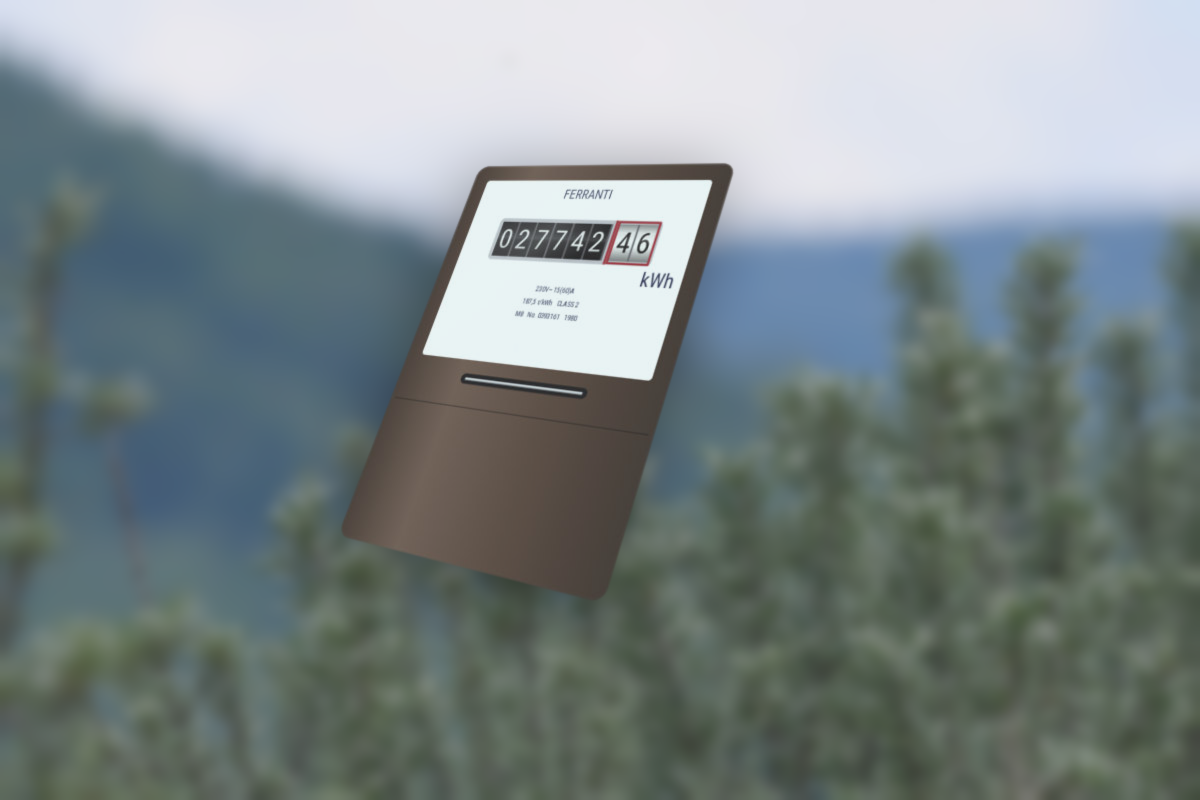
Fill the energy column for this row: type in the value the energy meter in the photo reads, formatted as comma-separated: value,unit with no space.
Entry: 27742.46,kWh
